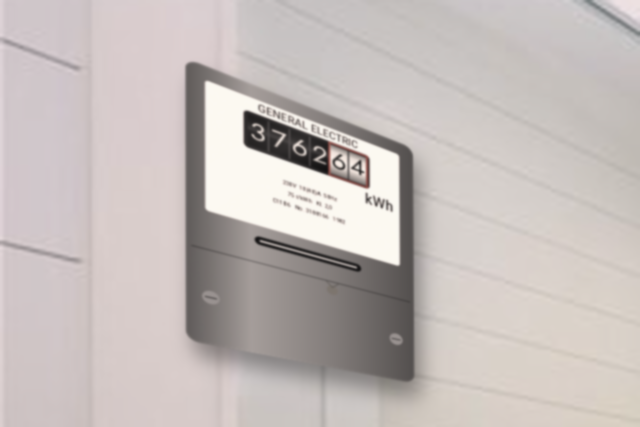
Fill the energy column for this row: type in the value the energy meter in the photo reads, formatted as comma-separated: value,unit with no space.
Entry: 3762.64,kWh
